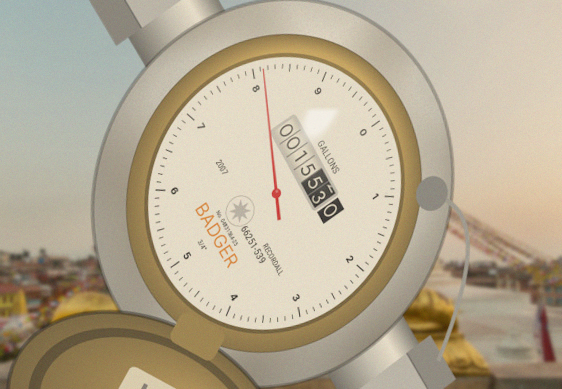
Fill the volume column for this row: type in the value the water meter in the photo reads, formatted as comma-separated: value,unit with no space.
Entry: 15528.1,gal
